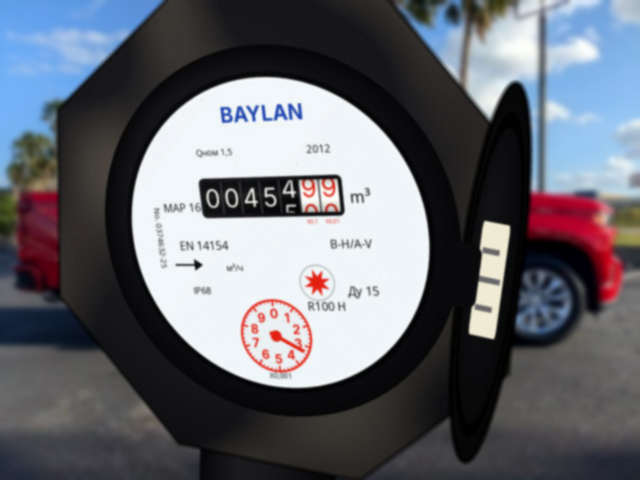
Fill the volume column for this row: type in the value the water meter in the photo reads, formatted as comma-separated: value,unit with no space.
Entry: 454.993,m³
